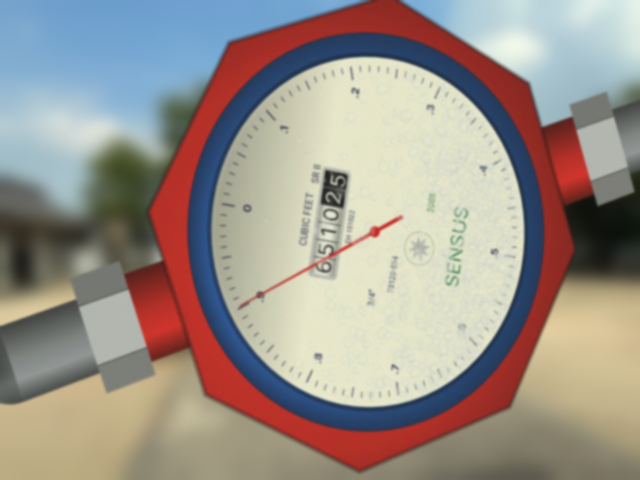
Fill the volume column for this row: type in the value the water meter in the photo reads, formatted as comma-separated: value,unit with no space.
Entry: 651024.90,ft³
